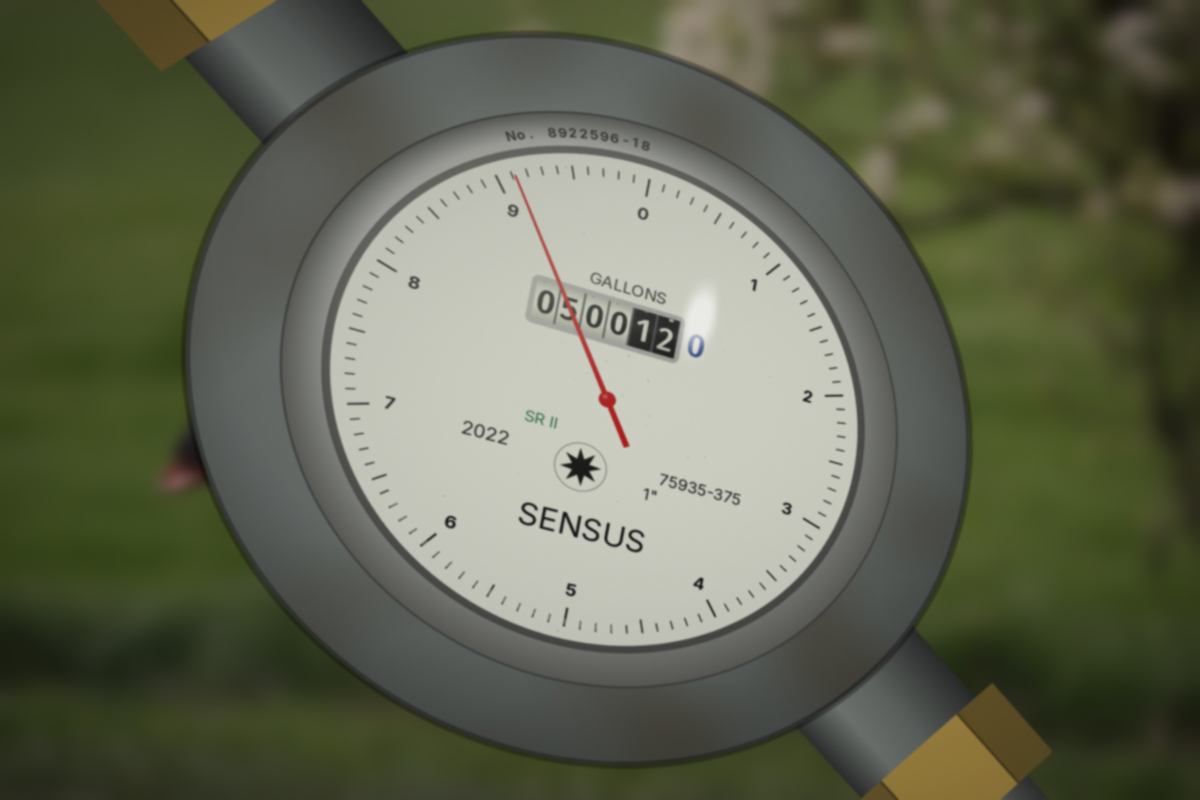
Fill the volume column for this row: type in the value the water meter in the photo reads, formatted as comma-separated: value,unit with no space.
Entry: 500119.1,gal
